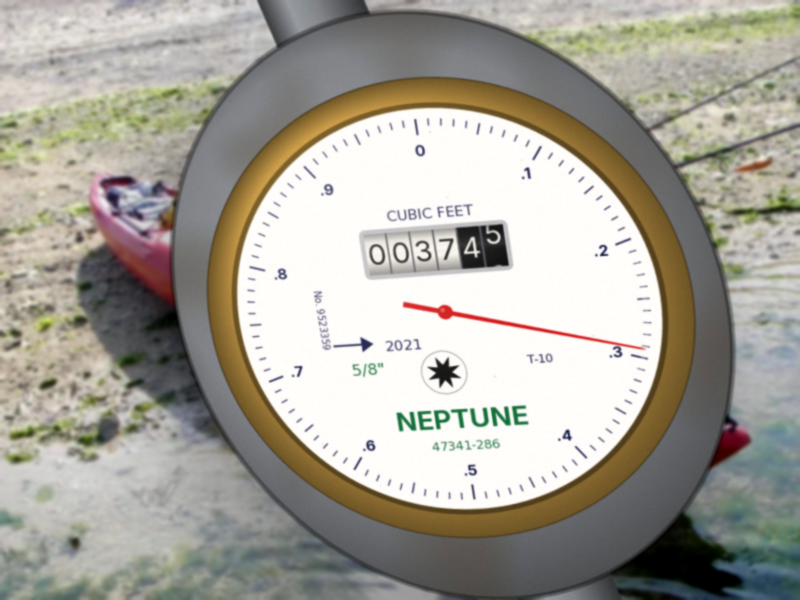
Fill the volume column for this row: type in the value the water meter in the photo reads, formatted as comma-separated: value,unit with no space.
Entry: 3745.29,ft³
